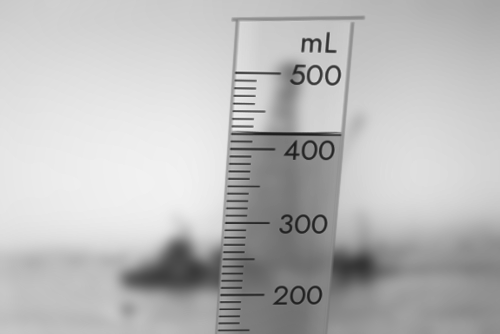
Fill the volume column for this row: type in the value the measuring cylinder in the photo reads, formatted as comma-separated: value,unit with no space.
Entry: 420,mL
